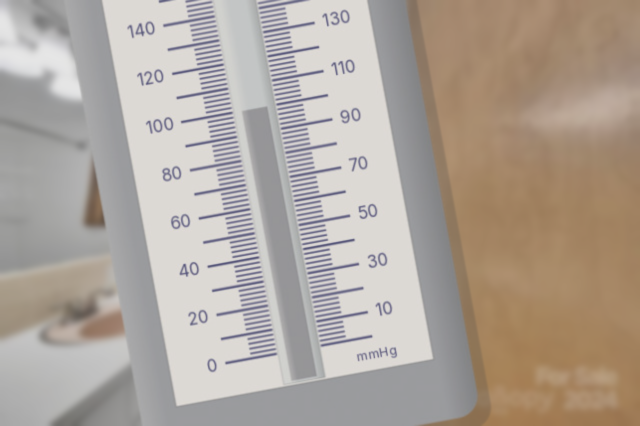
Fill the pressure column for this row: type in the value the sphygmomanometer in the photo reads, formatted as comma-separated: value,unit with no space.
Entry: 100,mmHg
